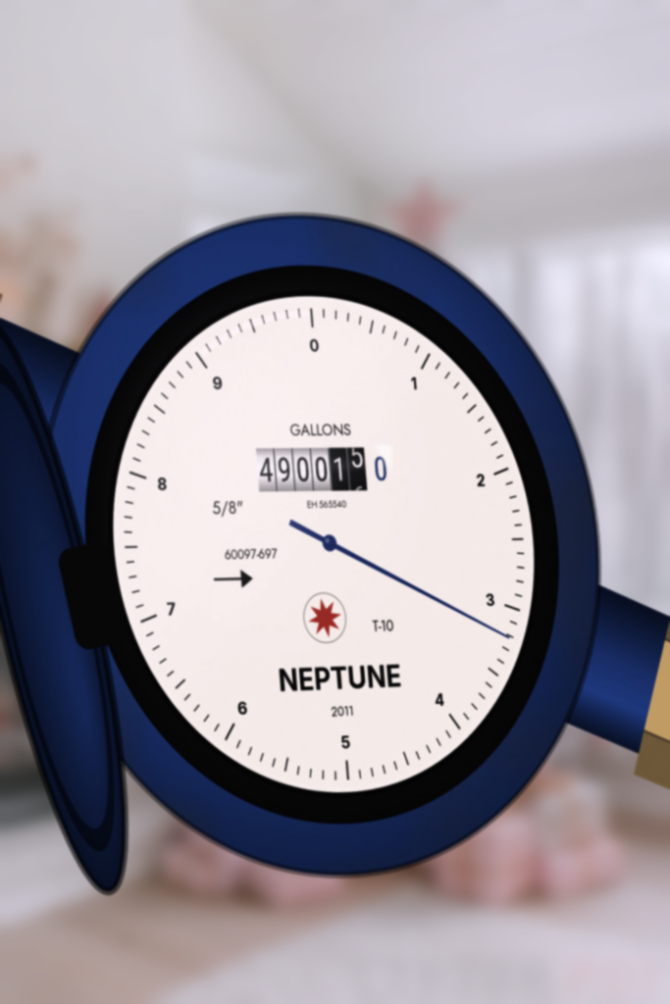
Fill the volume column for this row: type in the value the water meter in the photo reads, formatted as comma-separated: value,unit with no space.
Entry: 4900153.2,gal
